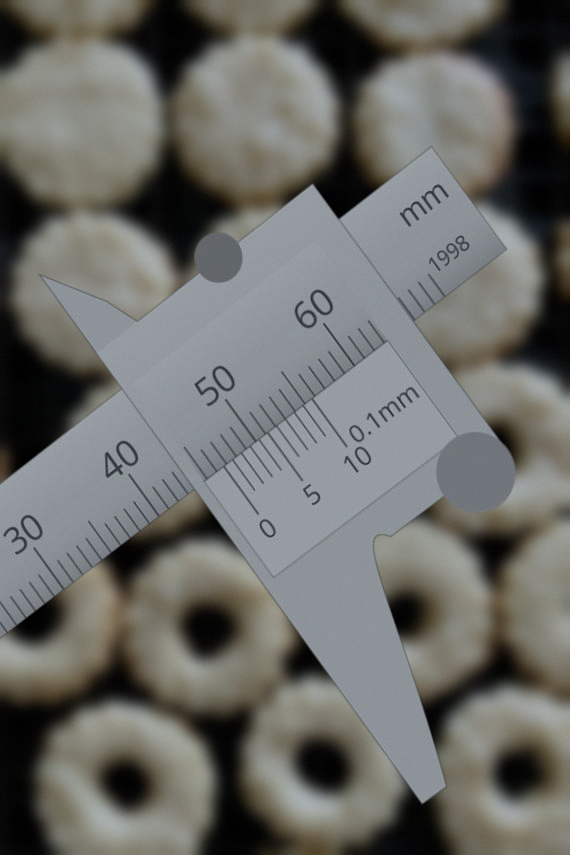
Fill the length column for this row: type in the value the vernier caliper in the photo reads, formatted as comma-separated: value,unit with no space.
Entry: 46.7,mm
